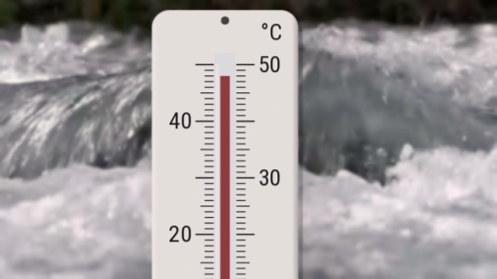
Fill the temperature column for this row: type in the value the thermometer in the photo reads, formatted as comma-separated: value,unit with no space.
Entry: 48,°C
